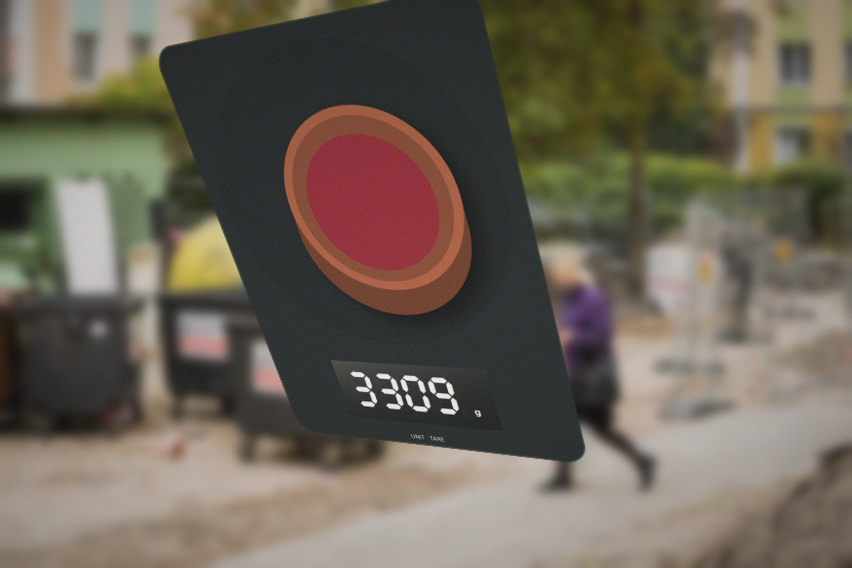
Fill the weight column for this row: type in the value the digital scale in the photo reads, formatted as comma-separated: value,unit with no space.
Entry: 3309,g
